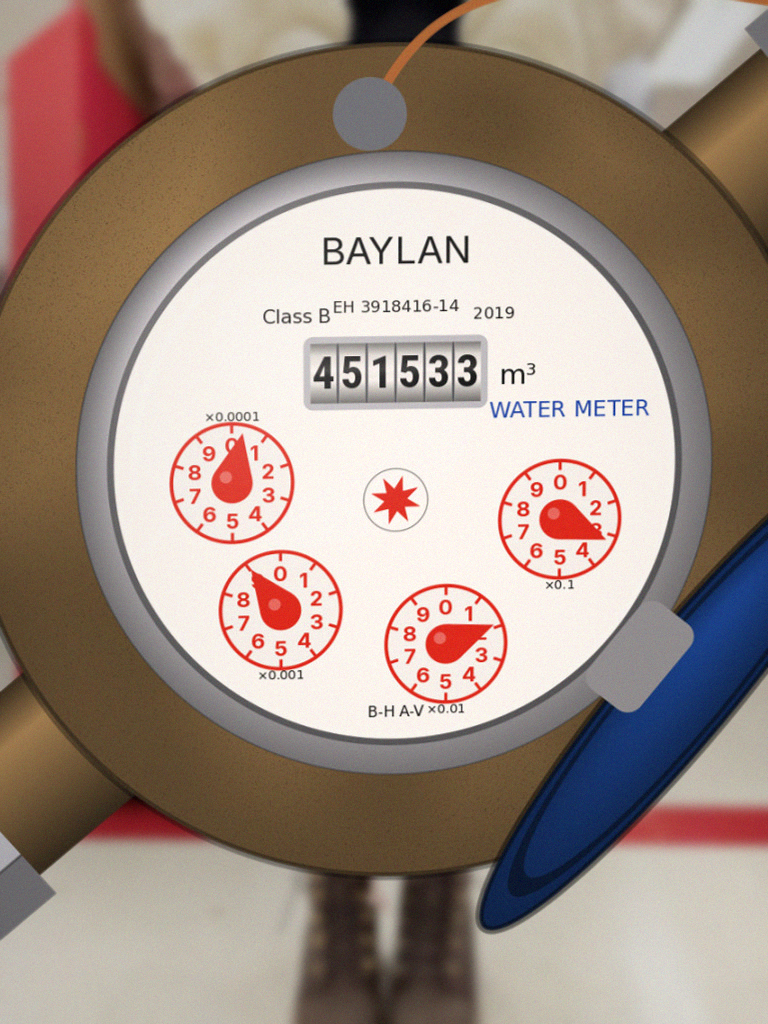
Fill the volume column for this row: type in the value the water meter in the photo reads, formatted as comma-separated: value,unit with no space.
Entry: 451533.3190,m³
